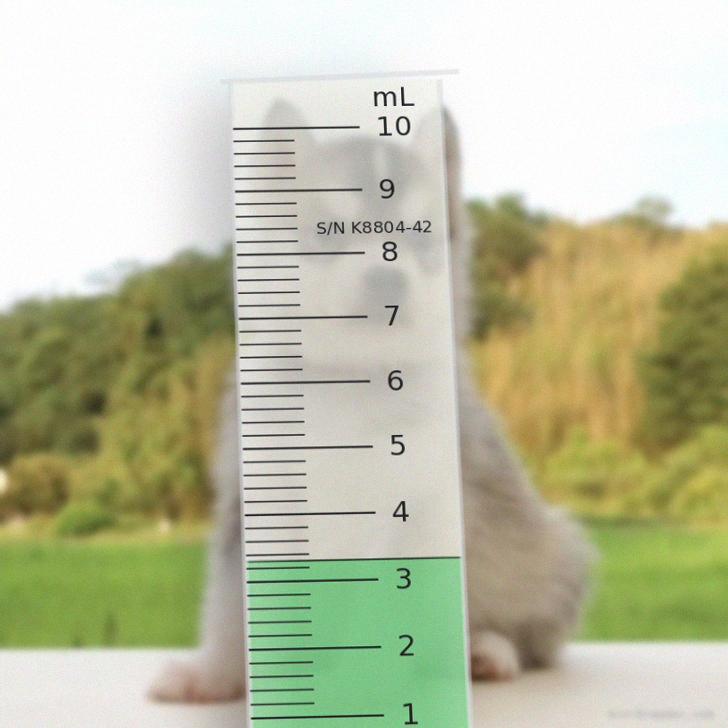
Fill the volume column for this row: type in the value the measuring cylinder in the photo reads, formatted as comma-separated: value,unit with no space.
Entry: 3.3,mL
